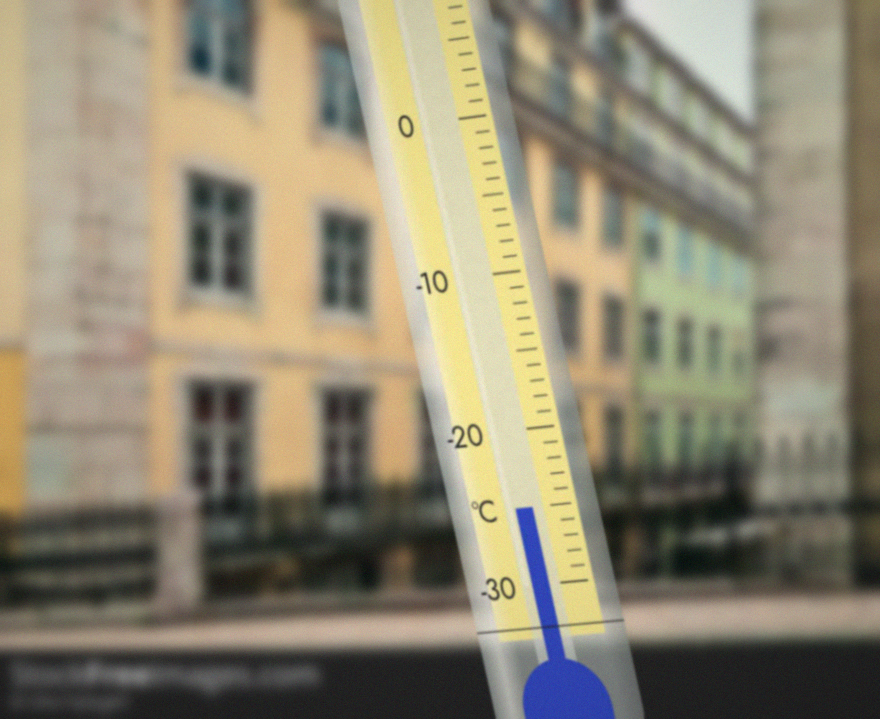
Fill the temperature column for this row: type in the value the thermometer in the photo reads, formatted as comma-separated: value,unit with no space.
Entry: -25,°C
